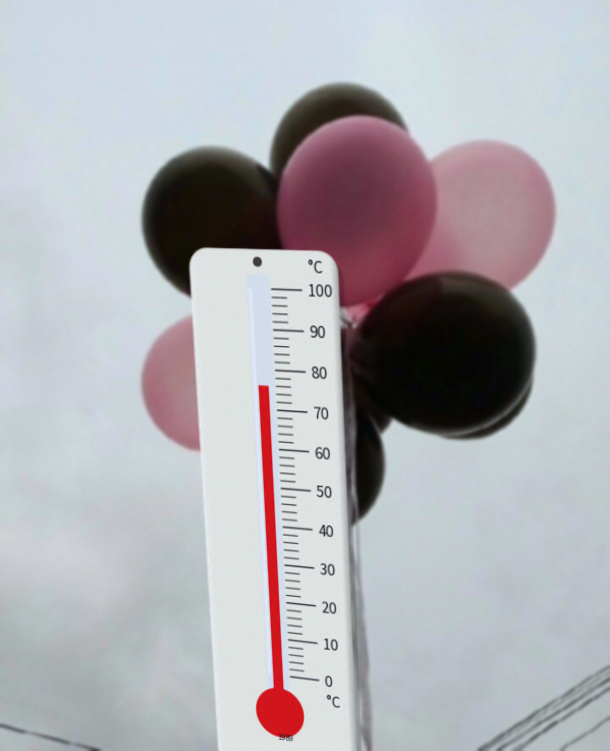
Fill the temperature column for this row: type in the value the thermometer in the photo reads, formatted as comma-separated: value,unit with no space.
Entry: 76,°C
